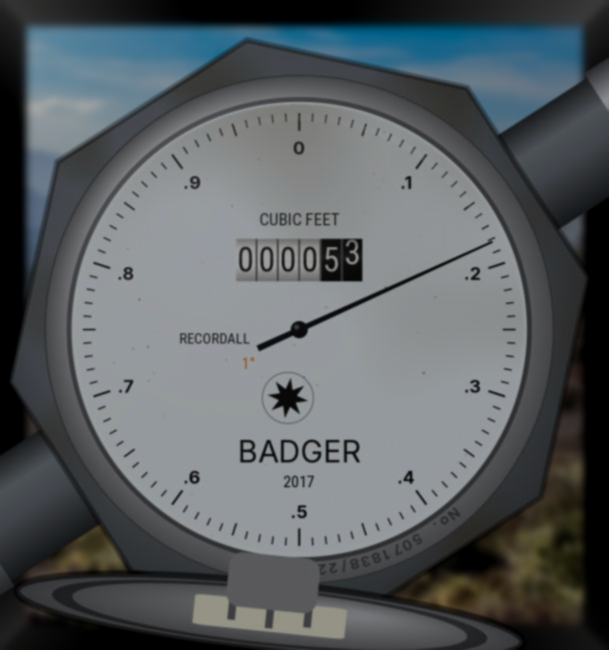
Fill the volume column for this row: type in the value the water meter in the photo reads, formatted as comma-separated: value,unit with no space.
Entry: 53.18,ft³
